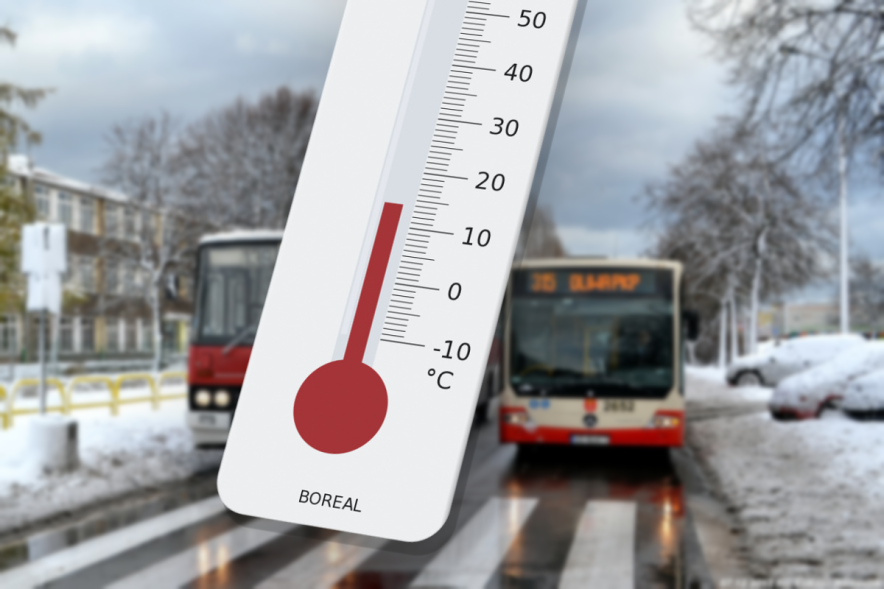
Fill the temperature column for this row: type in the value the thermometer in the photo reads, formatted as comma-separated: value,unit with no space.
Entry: 14,°C
